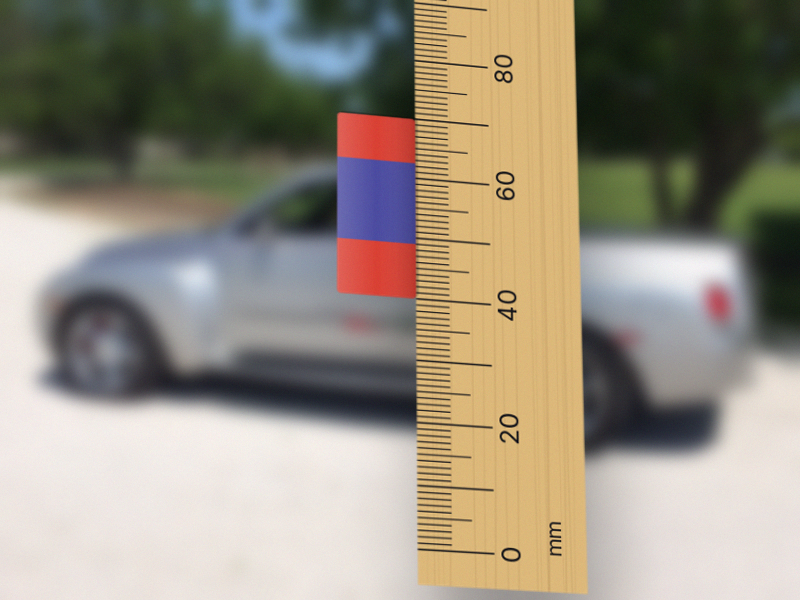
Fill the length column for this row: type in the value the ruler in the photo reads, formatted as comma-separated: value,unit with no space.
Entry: 30,mm
